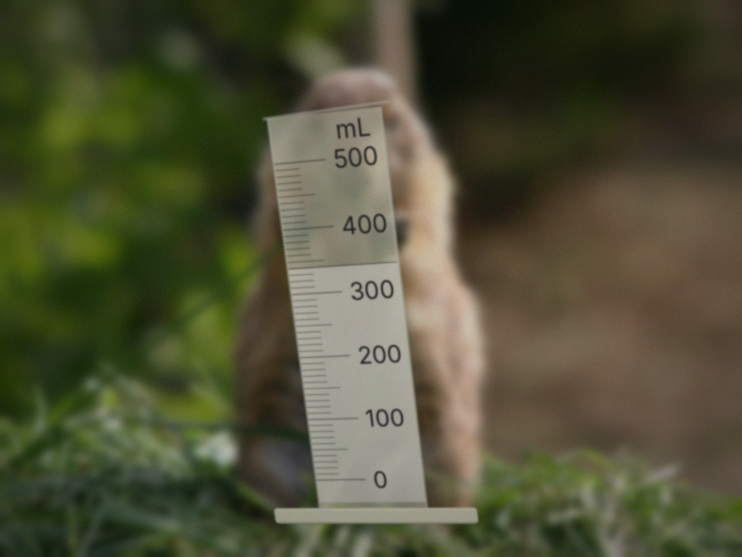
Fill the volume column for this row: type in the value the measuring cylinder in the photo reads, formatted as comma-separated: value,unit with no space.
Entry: 340,mL
